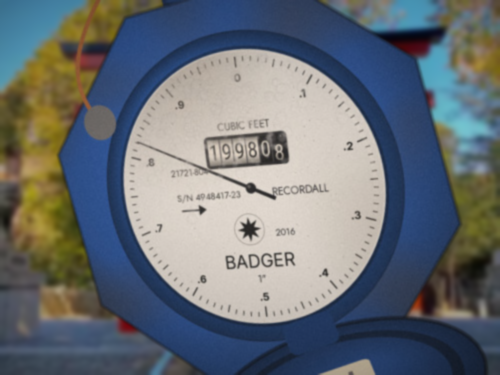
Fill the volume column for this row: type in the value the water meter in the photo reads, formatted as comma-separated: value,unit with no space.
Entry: 199807.82,ft³
